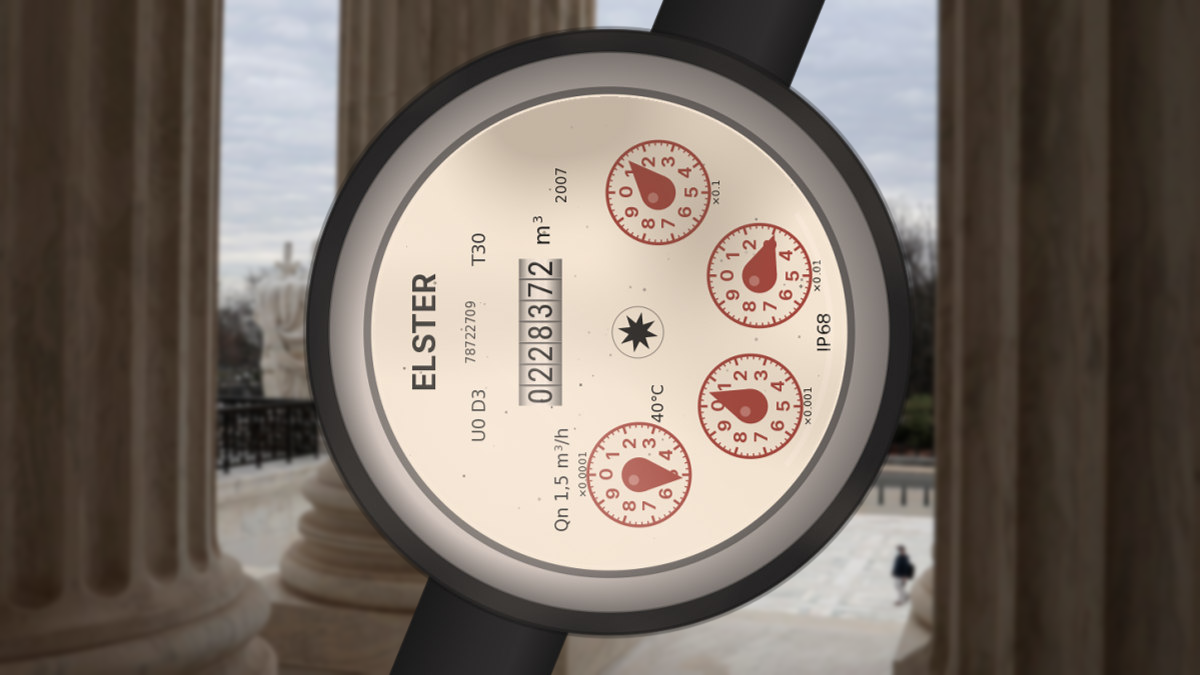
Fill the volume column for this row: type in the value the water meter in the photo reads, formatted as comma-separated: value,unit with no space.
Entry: 228372.1305,m³
